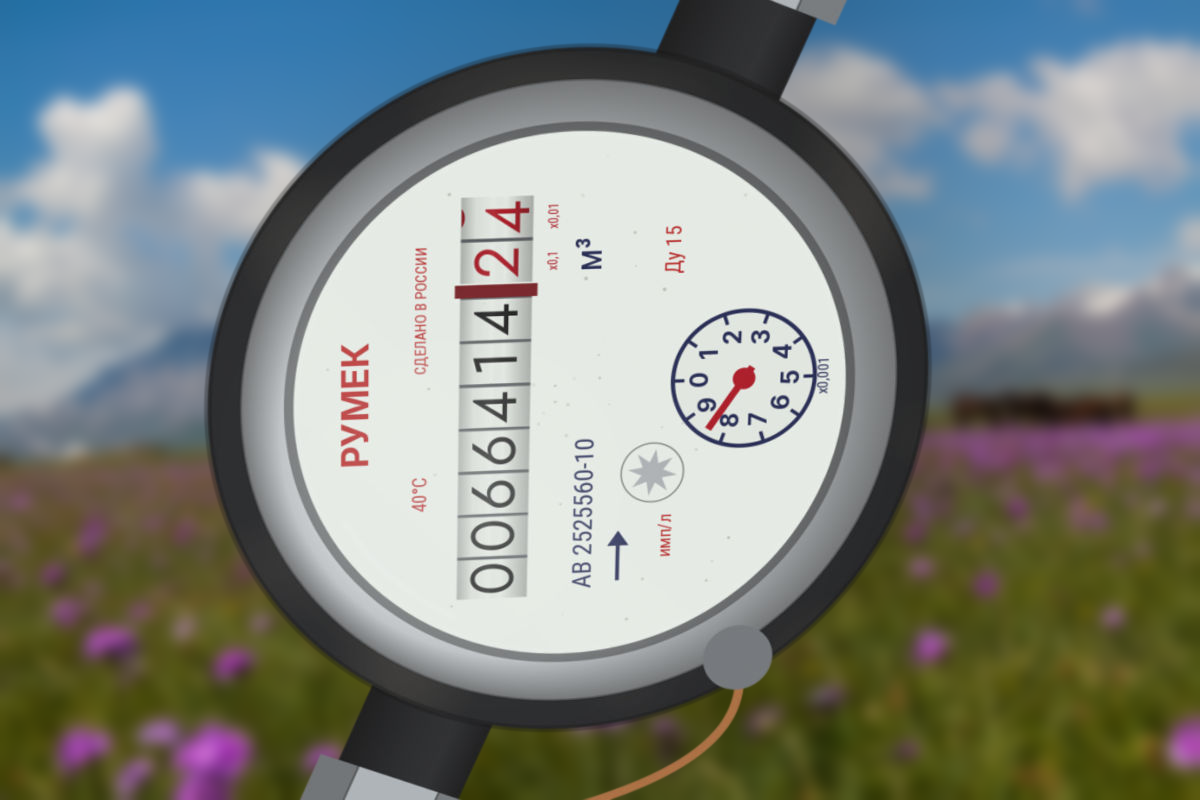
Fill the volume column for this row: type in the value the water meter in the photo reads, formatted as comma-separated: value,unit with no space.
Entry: 66414.238,m³
